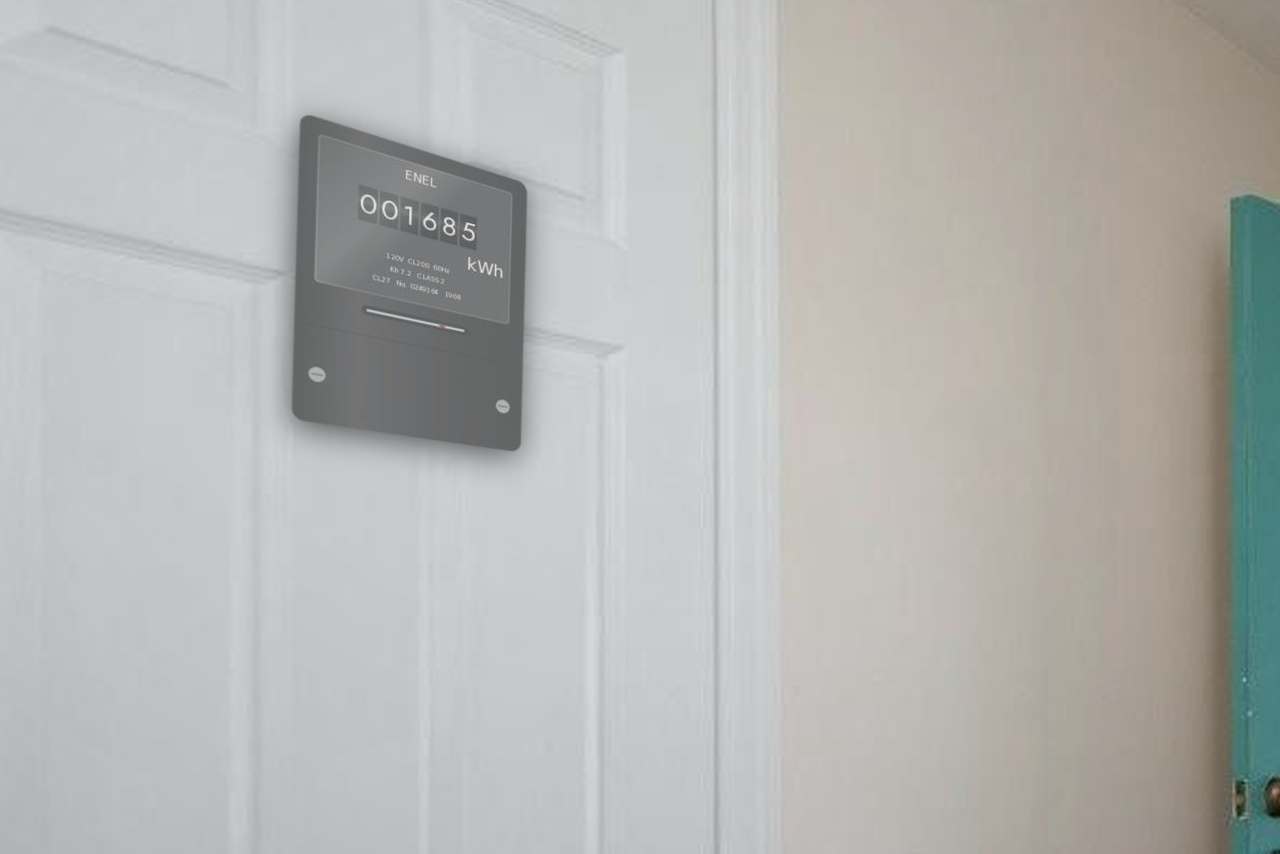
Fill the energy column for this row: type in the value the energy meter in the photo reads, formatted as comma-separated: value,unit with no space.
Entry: 1685,kWh
